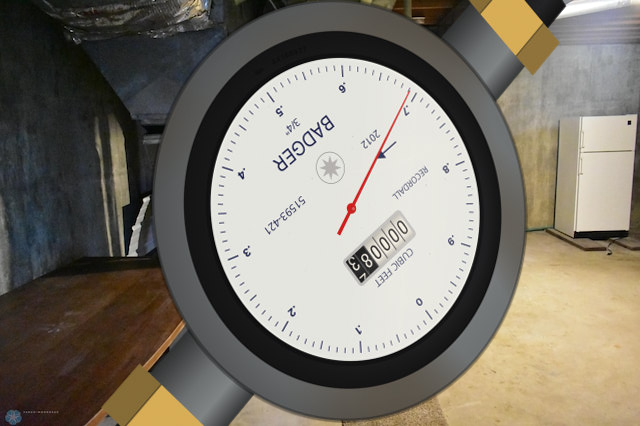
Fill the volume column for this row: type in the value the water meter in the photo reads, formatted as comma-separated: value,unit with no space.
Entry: 82.69,ft³
